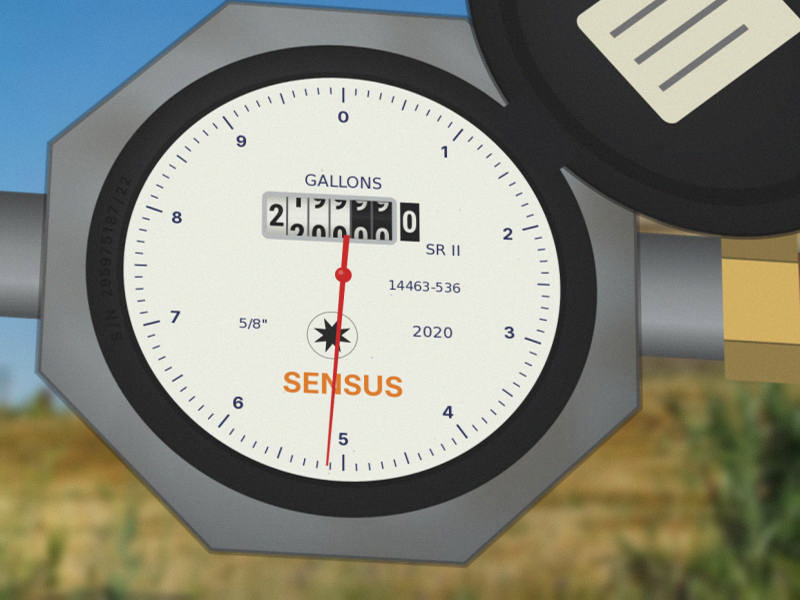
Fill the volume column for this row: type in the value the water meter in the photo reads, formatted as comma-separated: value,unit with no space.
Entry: 2199995.1,gal
